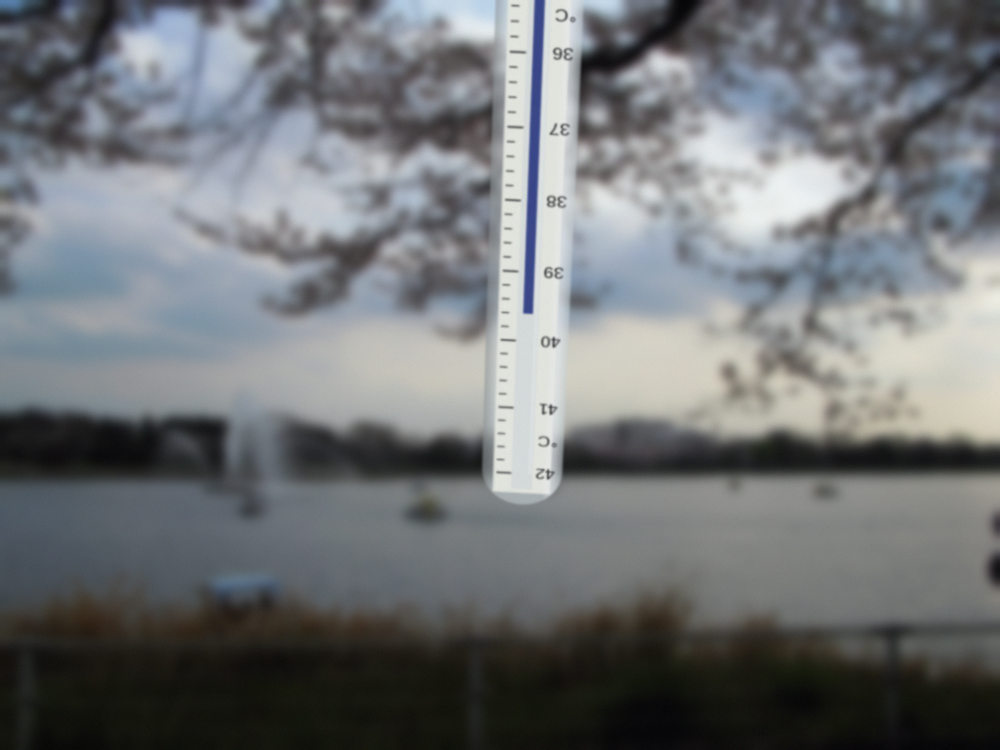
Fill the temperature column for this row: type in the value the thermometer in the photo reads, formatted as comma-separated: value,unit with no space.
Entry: 39.6,°C
